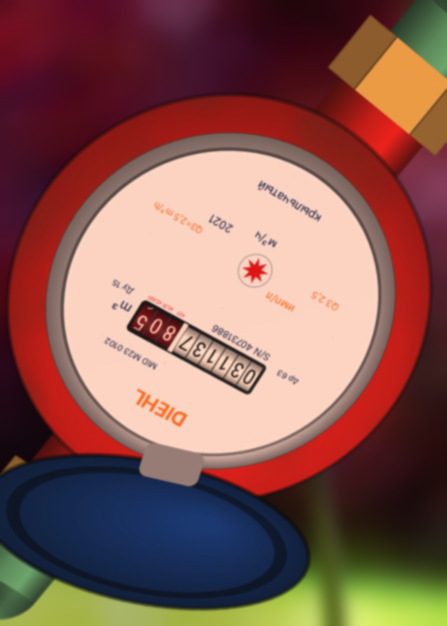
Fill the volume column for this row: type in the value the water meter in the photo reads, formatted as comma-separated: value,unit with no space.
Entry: 31137.805,m³
